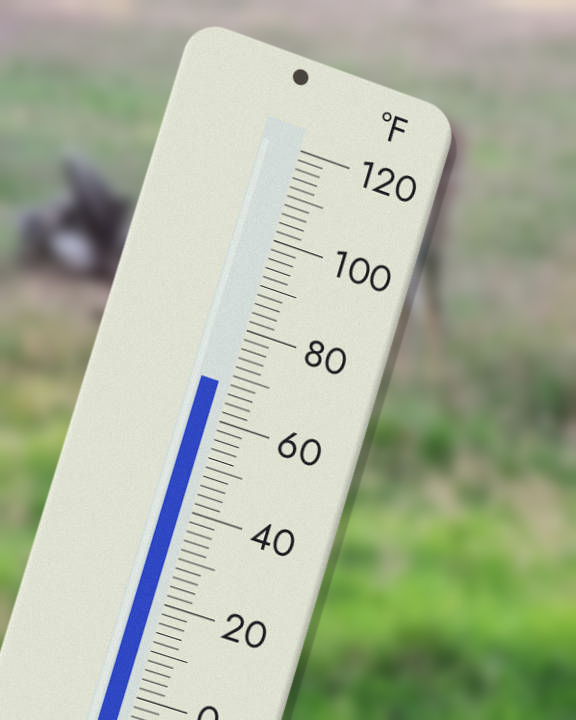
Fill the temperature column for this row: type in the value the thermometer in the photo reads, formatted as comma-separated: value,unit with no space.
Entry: 68,°F
